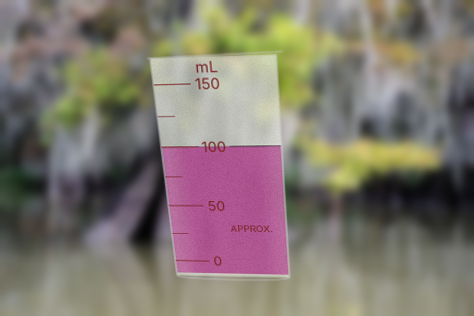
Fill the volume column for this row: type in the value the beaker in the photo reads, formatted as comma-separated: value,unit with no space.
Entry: 100,mL
